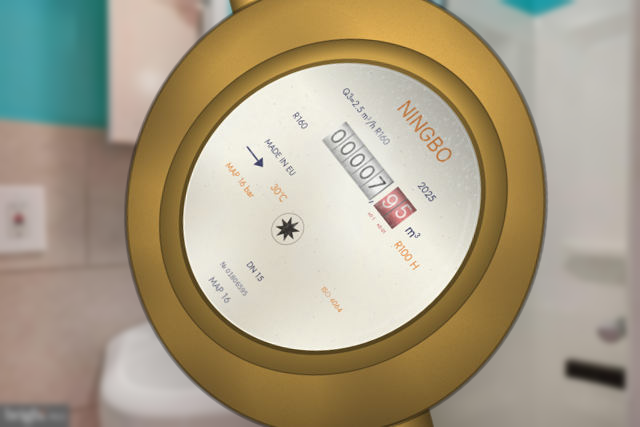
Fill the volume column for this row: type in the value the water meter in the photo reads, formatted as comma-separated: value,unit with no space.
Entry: 7.95,m³
